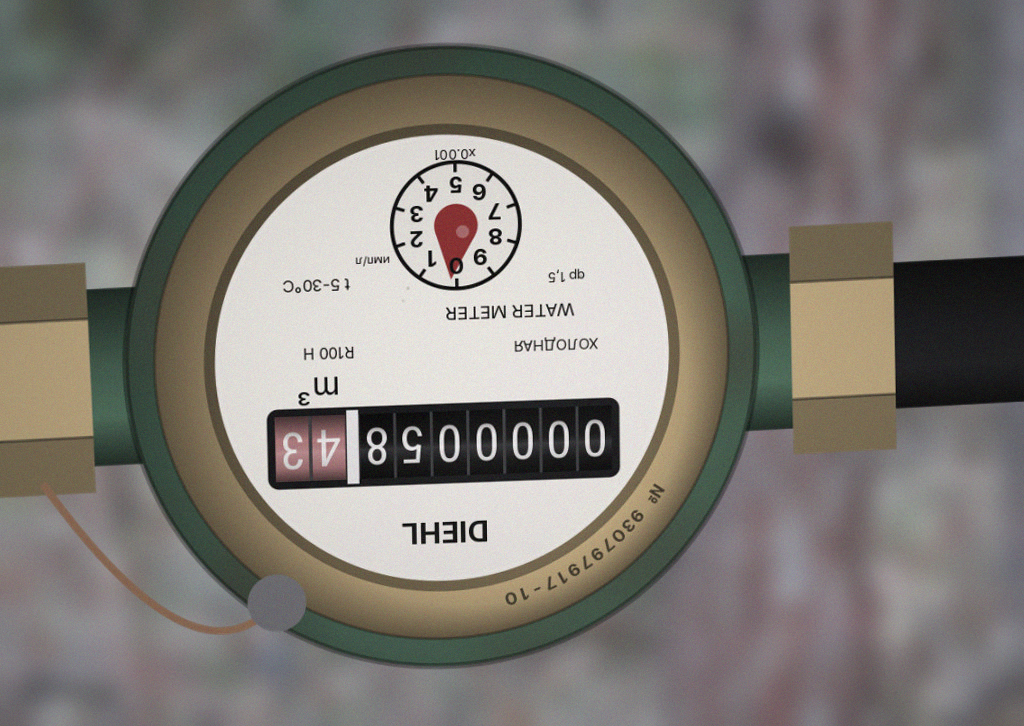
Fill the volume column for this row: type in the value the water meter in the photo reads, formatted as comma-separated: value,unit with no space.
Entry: 58.430,m³
